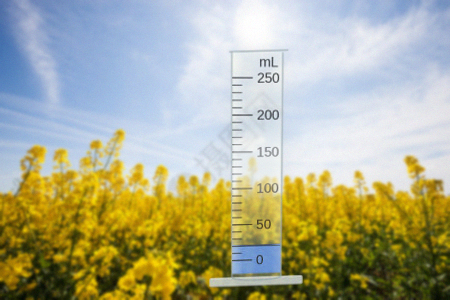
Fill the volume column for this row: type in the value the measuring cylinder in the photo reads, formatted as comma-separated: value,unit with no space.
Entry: 20,mL
